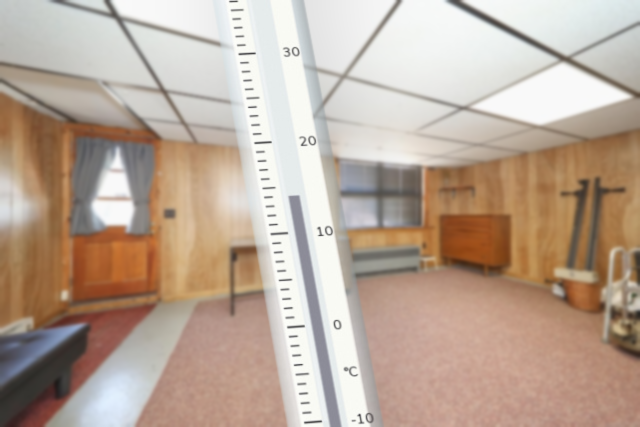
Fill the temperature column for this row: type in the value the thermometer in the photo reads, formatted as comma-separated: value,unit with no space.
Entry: 14,°C
